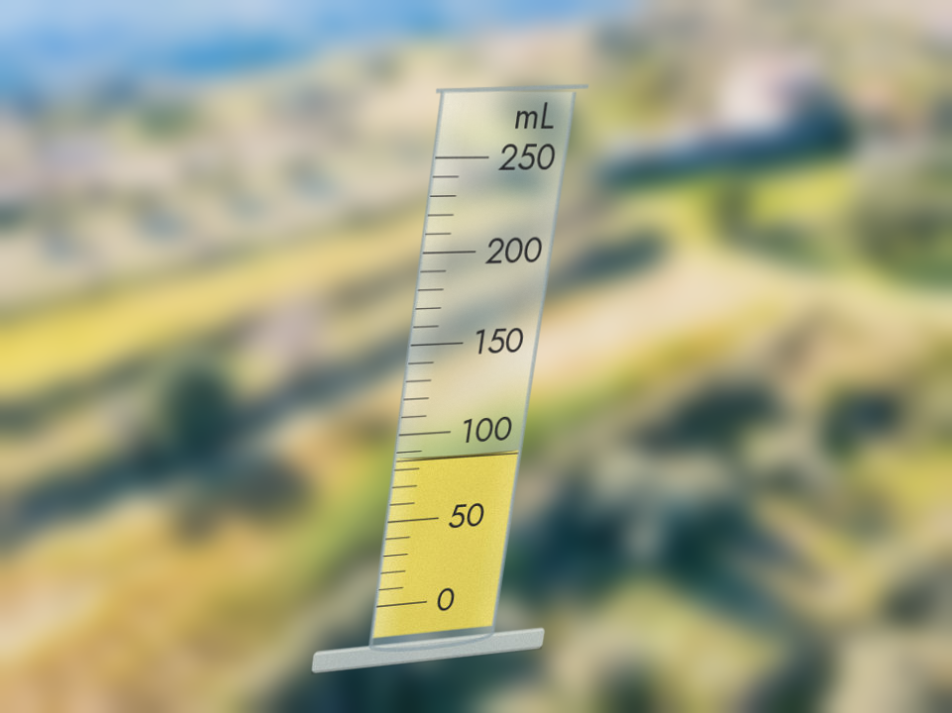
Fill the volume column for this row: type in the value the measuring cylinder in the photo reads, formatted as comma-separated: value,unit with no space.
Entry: 85,mL
